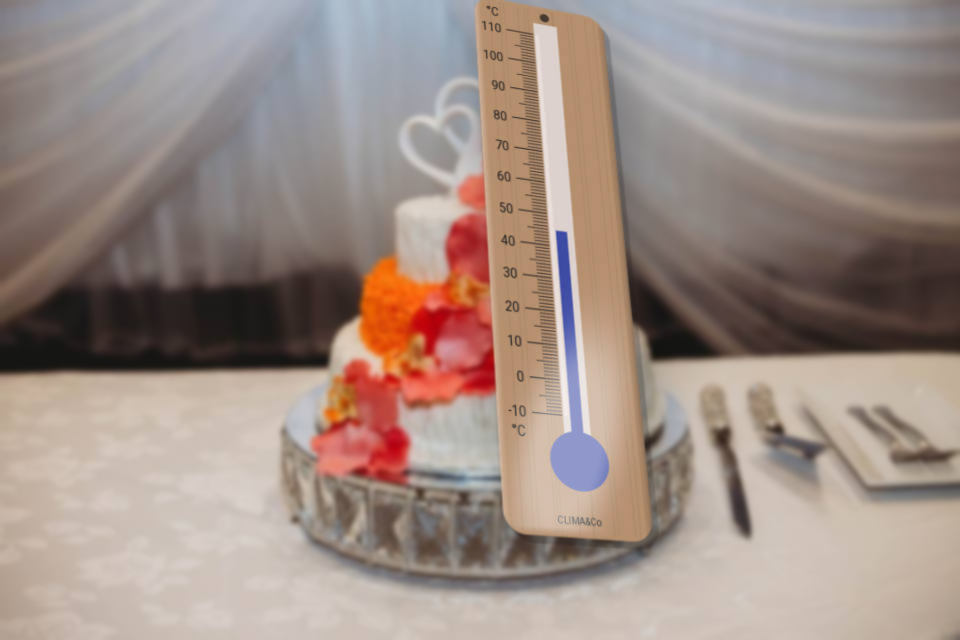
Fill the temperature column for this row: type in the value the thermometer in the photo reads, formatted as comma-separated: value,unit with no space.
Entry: 45,°C
